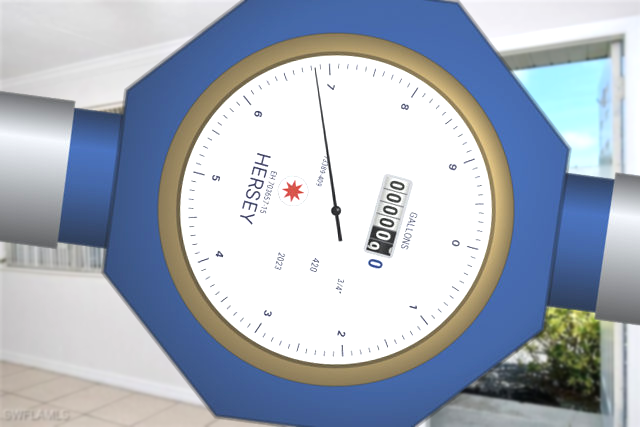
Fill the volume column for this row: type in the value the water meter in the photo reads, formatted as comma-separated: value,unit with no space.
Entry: 86.8,gal
